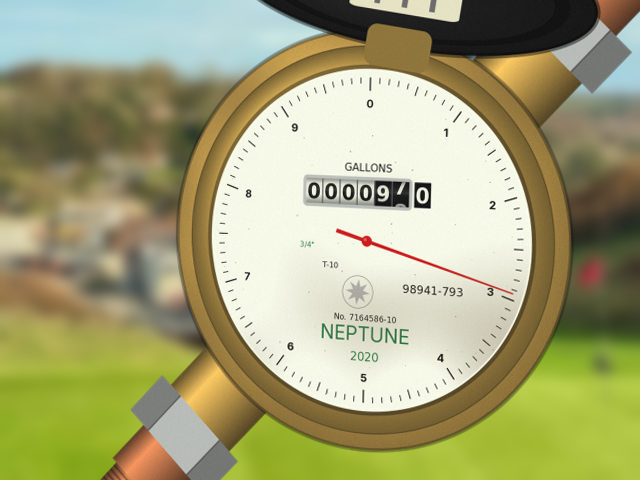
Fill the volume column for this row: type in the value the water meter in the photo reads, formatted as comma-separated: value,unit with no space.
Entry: 972.9,gal
